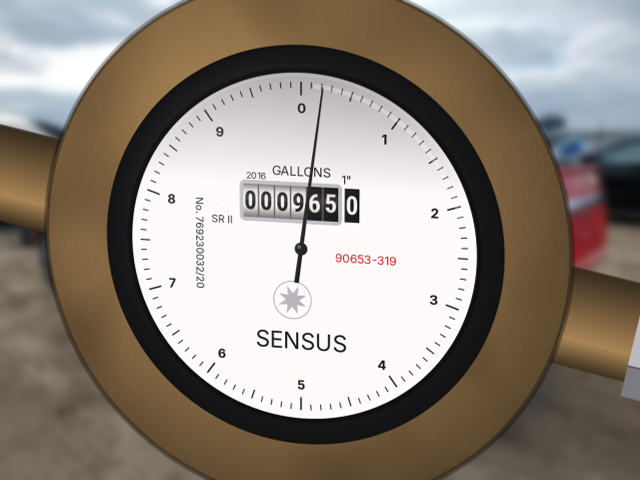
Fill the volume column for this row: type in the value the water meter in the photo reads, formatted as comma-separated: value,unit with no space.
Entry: 9650.2,gal
